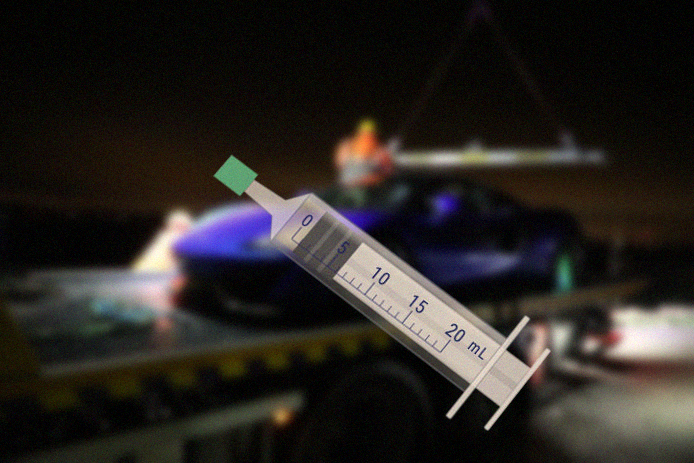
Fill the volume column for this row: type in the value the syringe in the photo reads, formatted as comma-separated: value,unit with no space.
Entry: 1,mL
